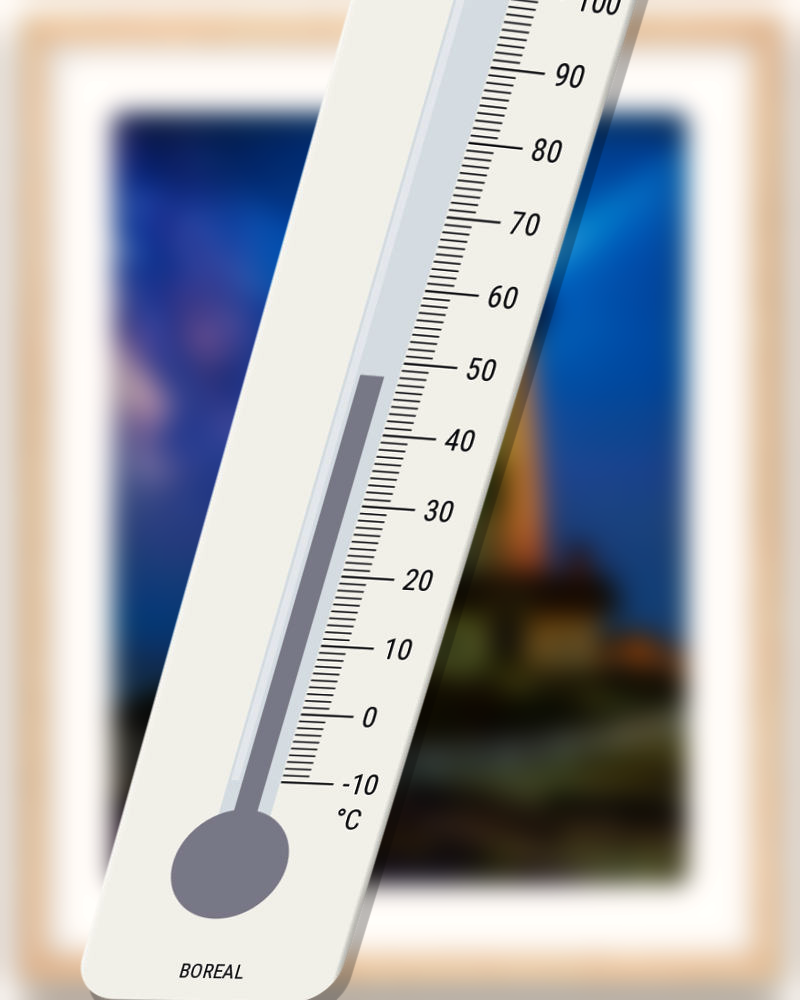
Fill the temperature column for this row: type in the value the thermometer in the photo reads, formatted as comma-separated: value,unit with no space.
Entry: 48,°C
